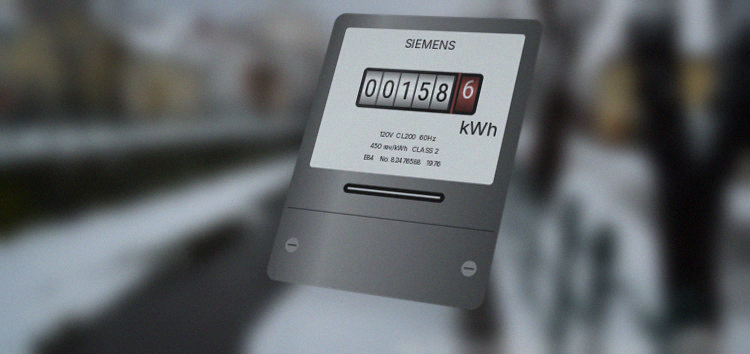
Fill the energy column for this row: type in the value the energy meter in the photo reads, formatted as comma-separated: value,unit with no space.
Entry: 158.6,kWh
